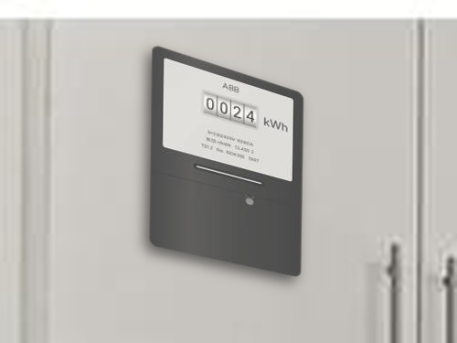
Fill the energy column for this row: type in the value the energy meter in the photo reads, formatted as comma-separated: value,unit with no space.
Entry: 24,kWh
